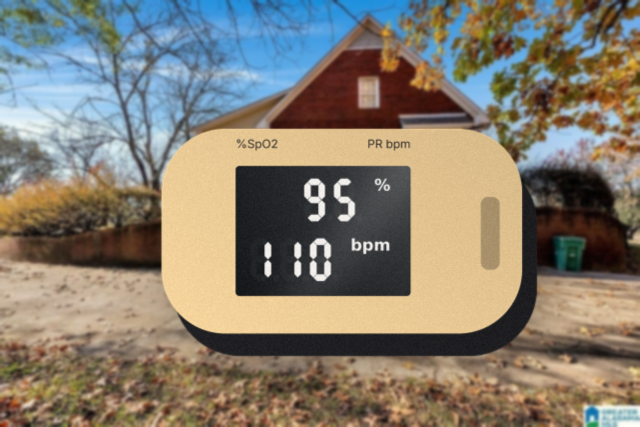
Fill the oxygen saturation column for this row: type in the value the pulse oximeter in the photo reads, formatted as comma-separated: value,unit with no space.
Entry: 95,%
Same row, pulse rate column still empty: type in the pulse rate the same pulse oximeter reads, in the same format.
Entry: 110,bpm
